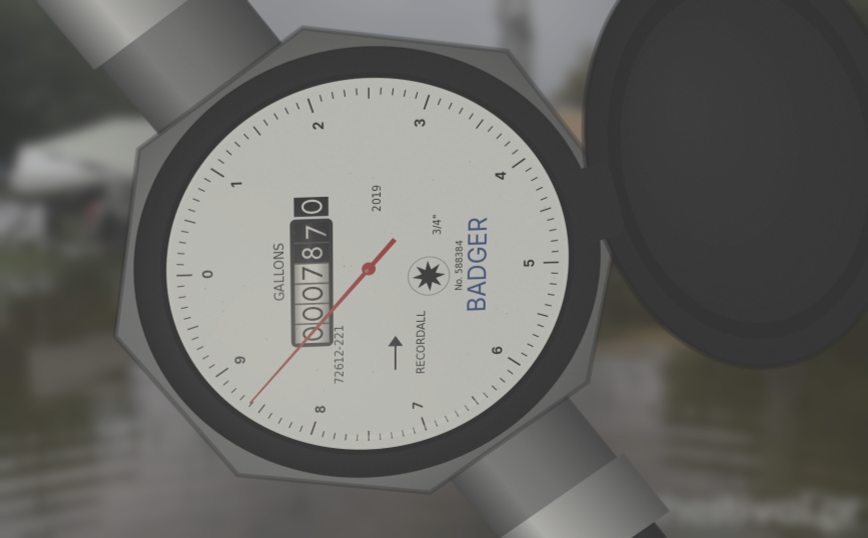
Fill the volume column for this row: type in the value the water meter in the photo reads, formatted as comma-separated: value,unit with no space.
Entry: 7868.6,gal
